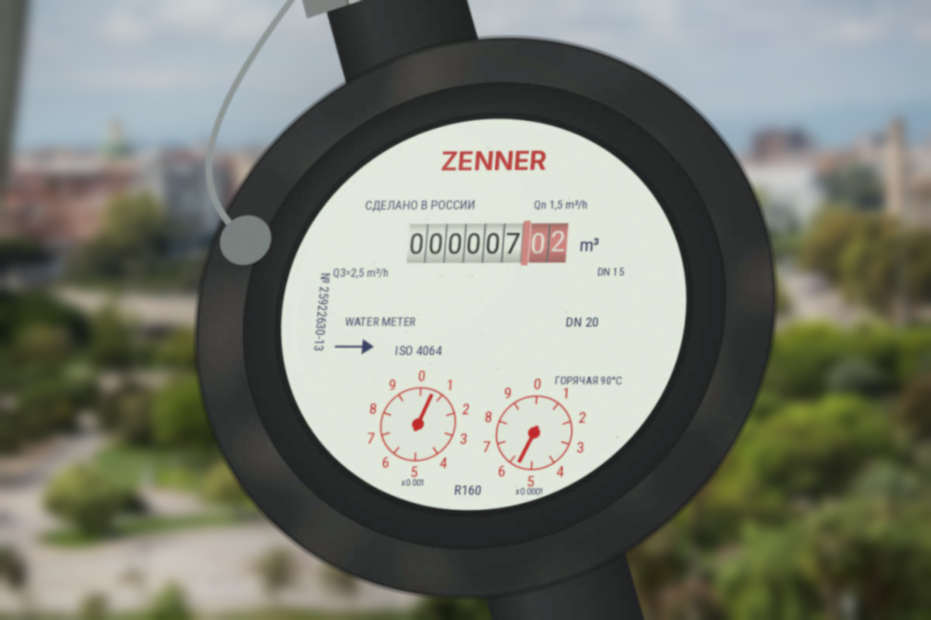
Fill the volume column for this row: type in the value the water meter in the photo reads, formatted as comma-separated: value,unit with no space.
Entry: 7.0205,m³
